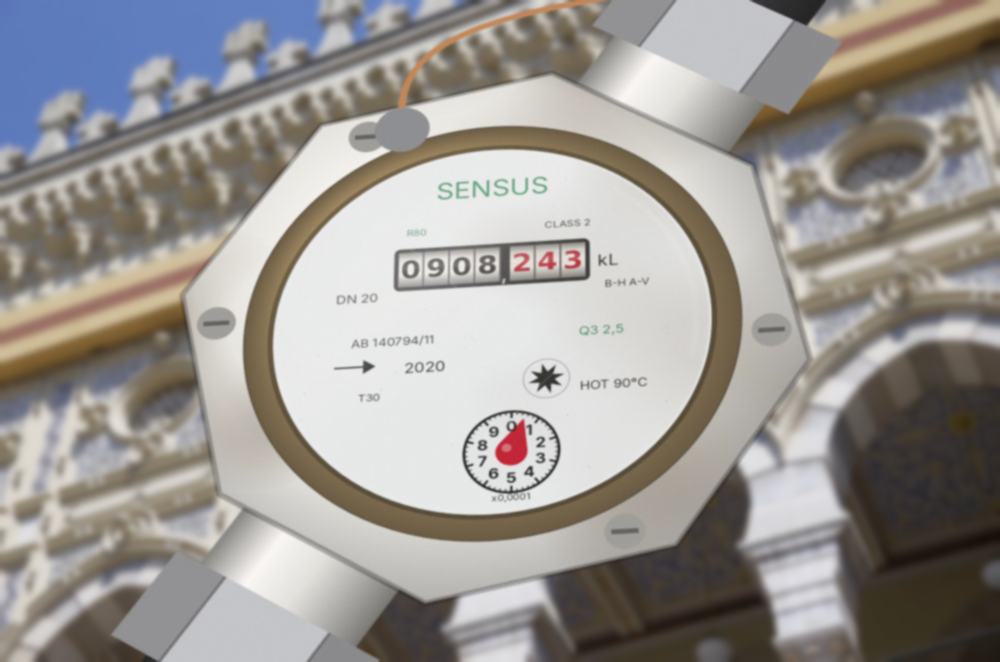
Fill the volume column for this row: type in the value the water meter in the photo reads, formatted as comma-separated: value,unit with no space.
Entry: 908.2430,kL
